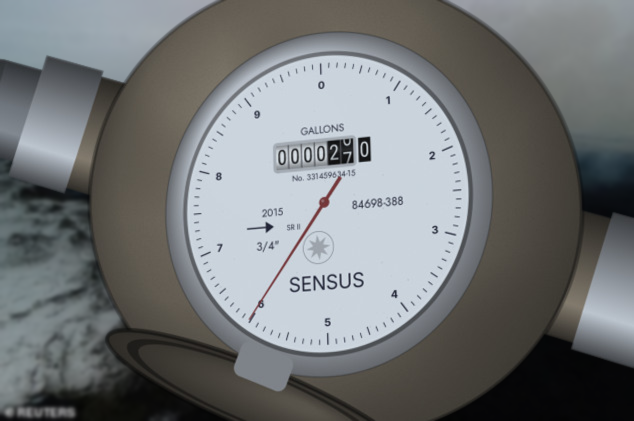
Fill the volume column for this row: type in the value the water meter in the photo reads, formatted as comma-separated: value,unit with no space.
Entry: 266.0,gal
